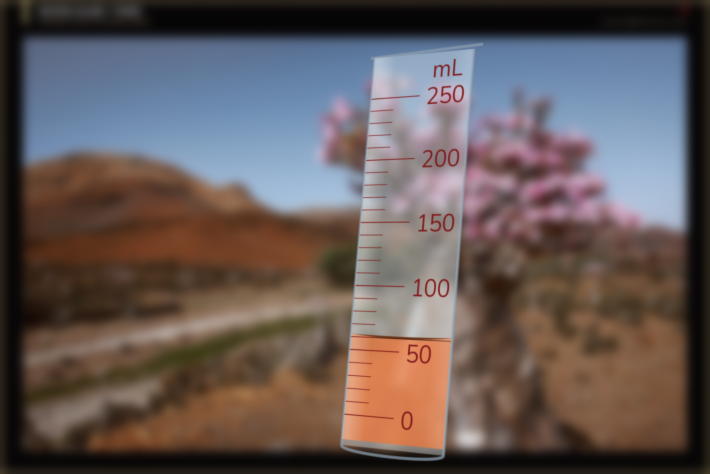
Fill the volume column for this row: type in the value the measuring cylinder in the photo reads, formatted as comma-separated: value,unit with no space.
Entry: 60,mL
